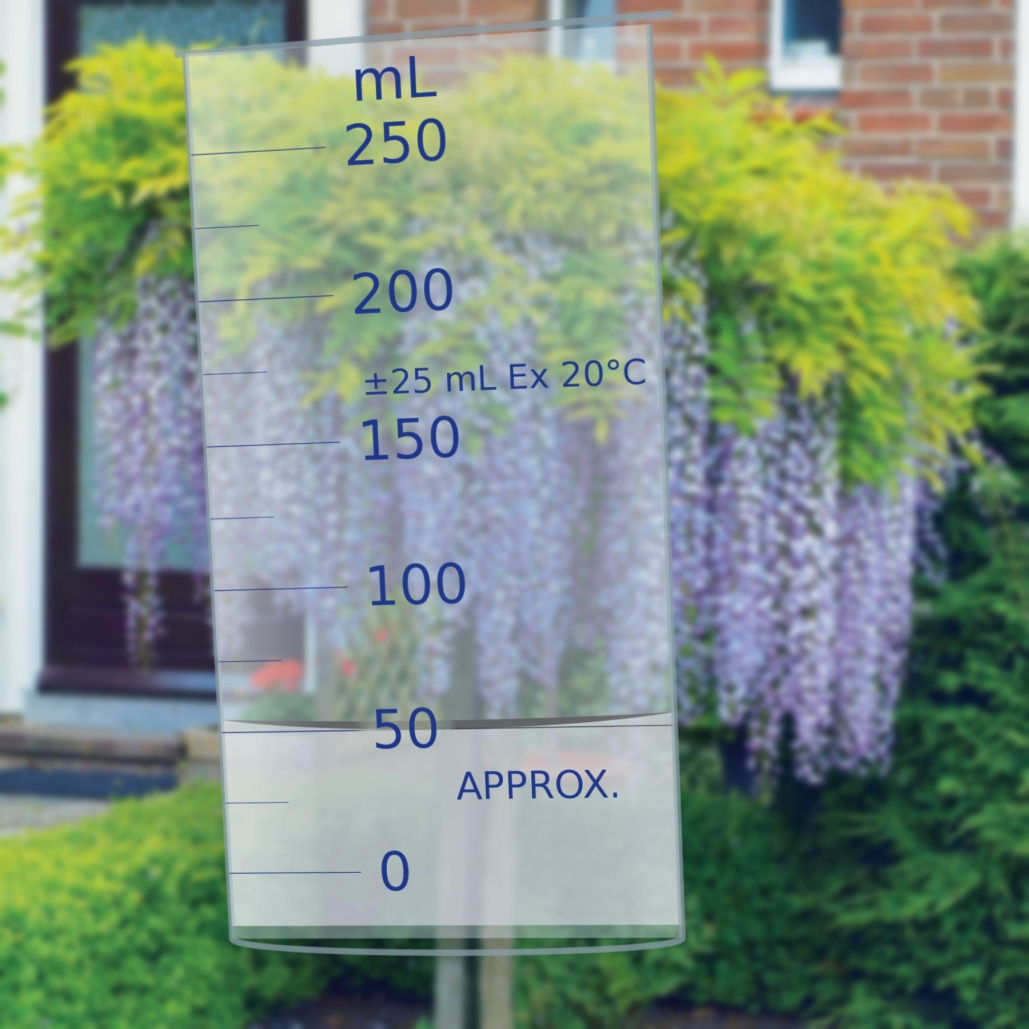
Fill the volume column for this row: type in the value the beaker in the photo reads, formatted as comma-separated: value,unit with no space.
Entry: 50,mL
